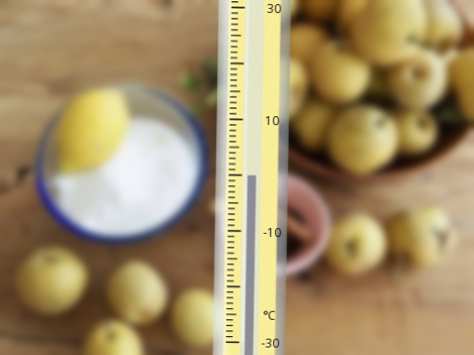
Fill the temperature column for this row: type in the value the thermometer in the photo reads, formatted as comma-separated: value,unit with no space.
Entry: 0,°C
